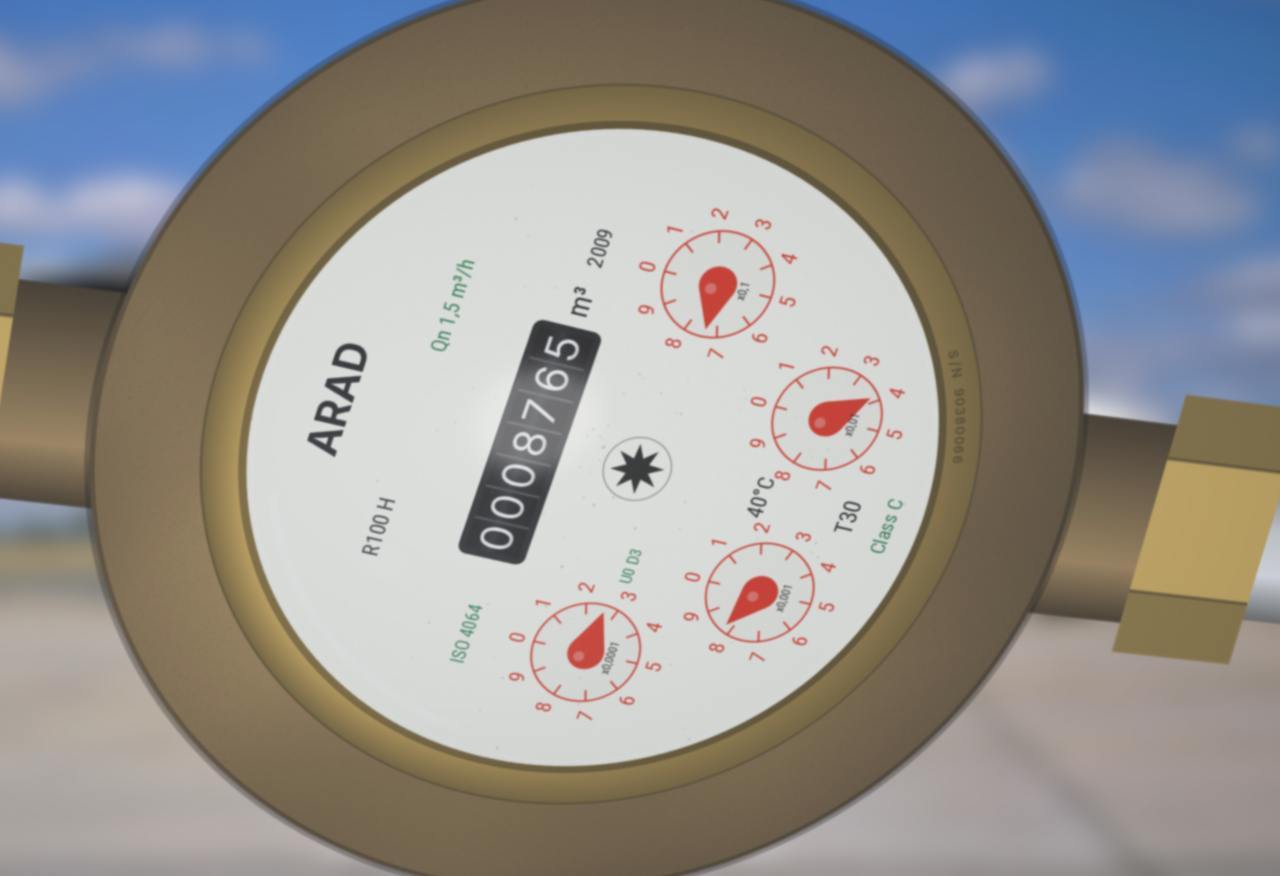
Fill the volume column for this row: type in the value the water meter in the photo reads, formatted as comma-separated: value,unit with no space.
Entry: 8765.7382,m³
